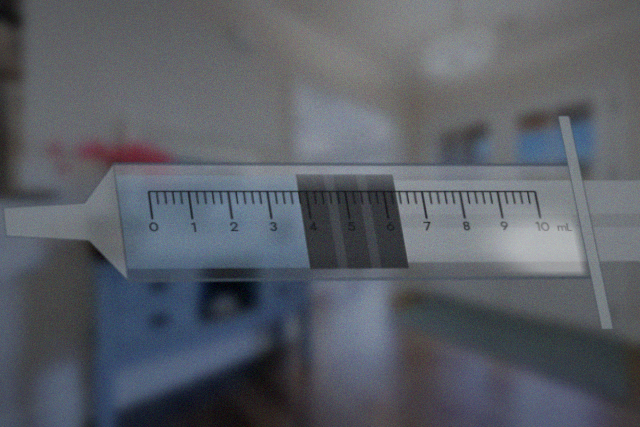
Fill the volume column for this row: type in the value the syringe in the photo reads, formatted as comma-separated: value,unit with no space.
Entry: 3.8,mL
